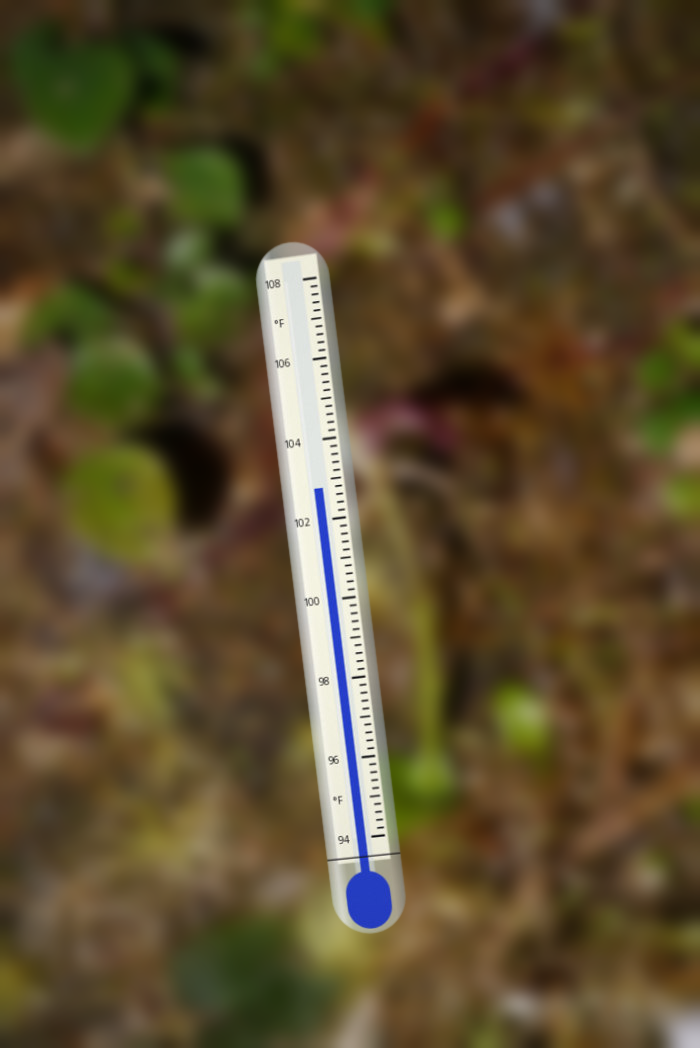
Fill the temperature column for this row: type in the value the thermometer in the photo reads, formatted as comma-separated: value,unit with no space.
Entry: 102.8,°F
